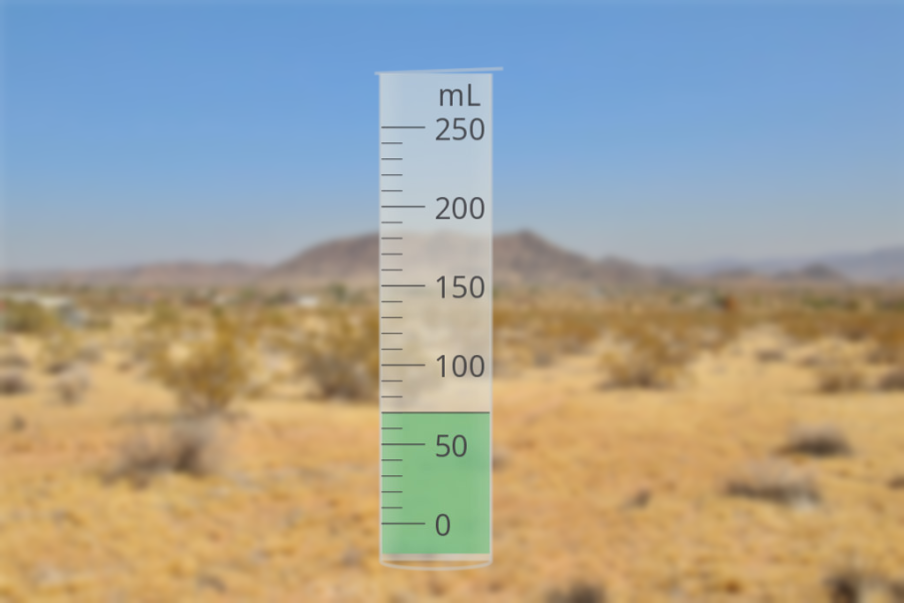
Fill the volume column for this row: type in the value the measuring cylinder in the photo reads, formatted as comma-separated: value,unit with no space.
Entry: 70,mL
